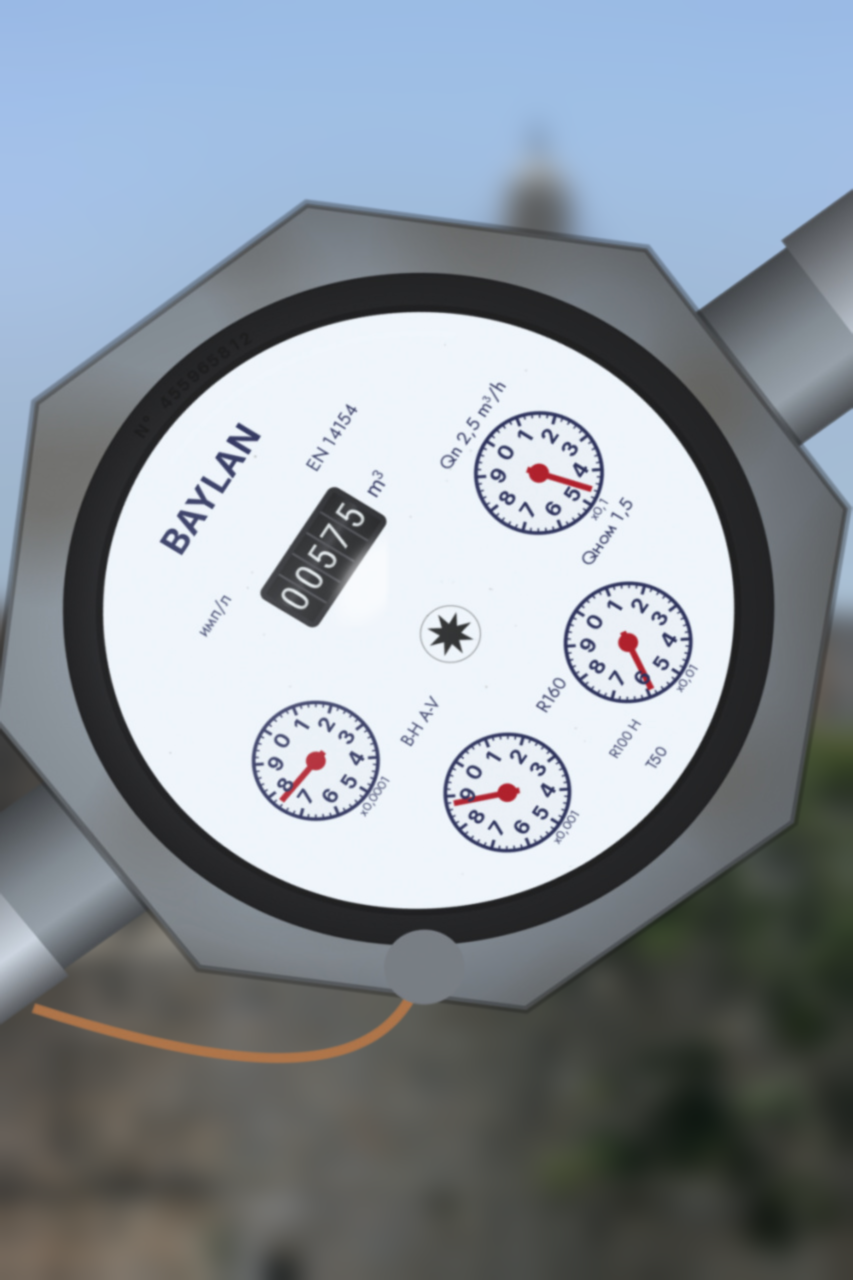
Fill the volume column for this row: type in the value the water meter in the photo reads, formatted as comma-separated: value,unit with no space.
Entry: 575.4587,m³
